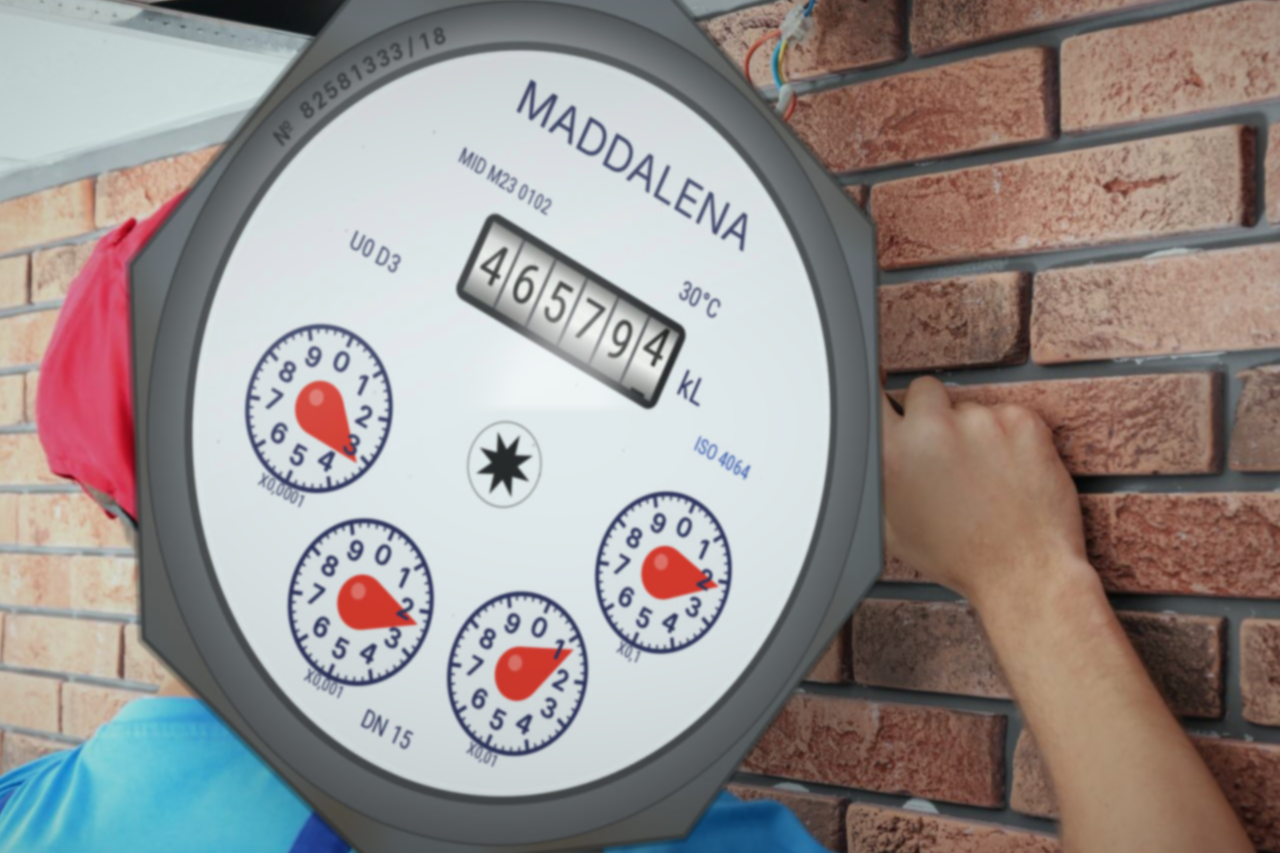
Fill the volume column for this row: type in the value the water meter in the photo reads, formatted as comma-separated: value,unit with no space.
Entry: 465794.2123,kL
